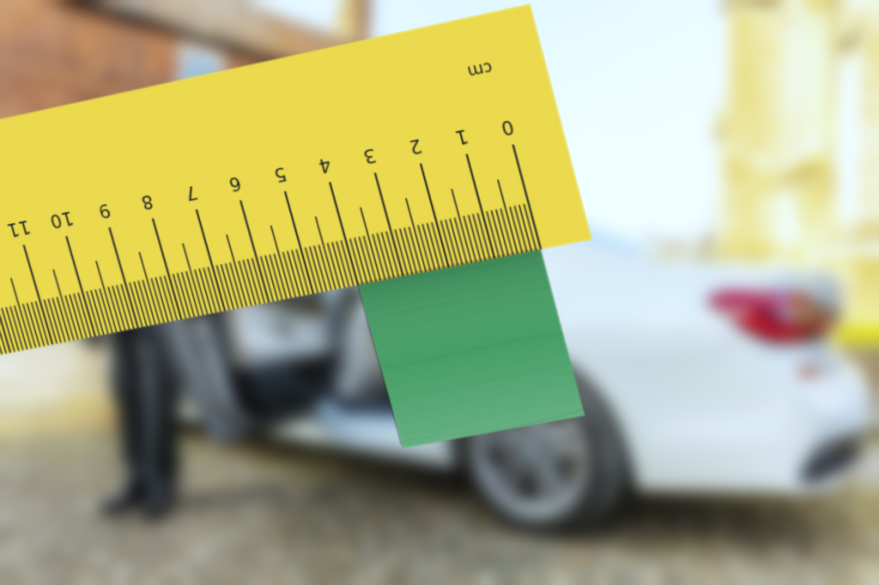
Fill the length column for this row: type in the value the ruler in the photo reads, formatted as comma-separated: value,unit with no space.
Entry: 4,cm
